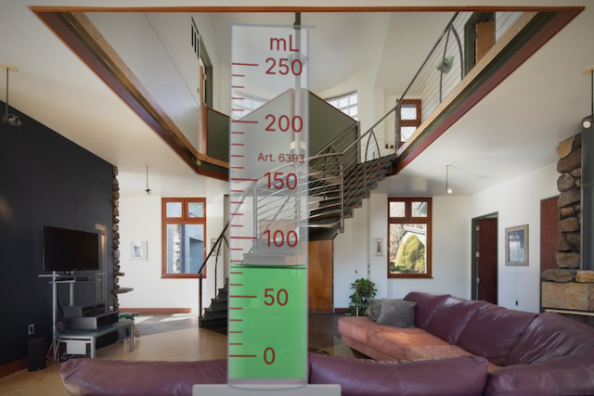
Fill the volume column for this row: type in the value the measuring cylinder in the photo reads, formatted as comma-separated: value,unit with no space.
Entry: 75,mL
